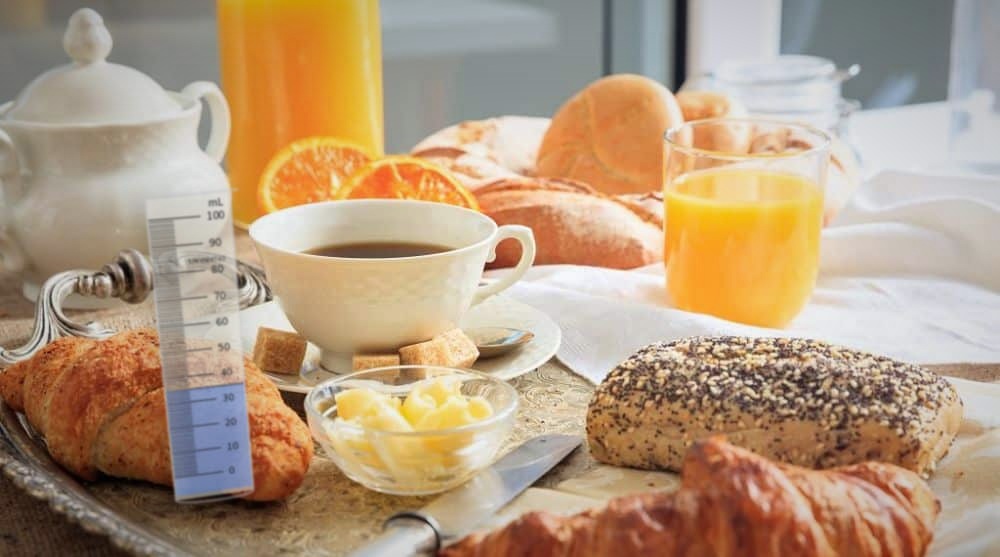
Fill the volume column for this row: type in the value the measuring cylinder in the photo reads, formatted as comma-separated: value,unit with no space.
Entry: 35,mL
